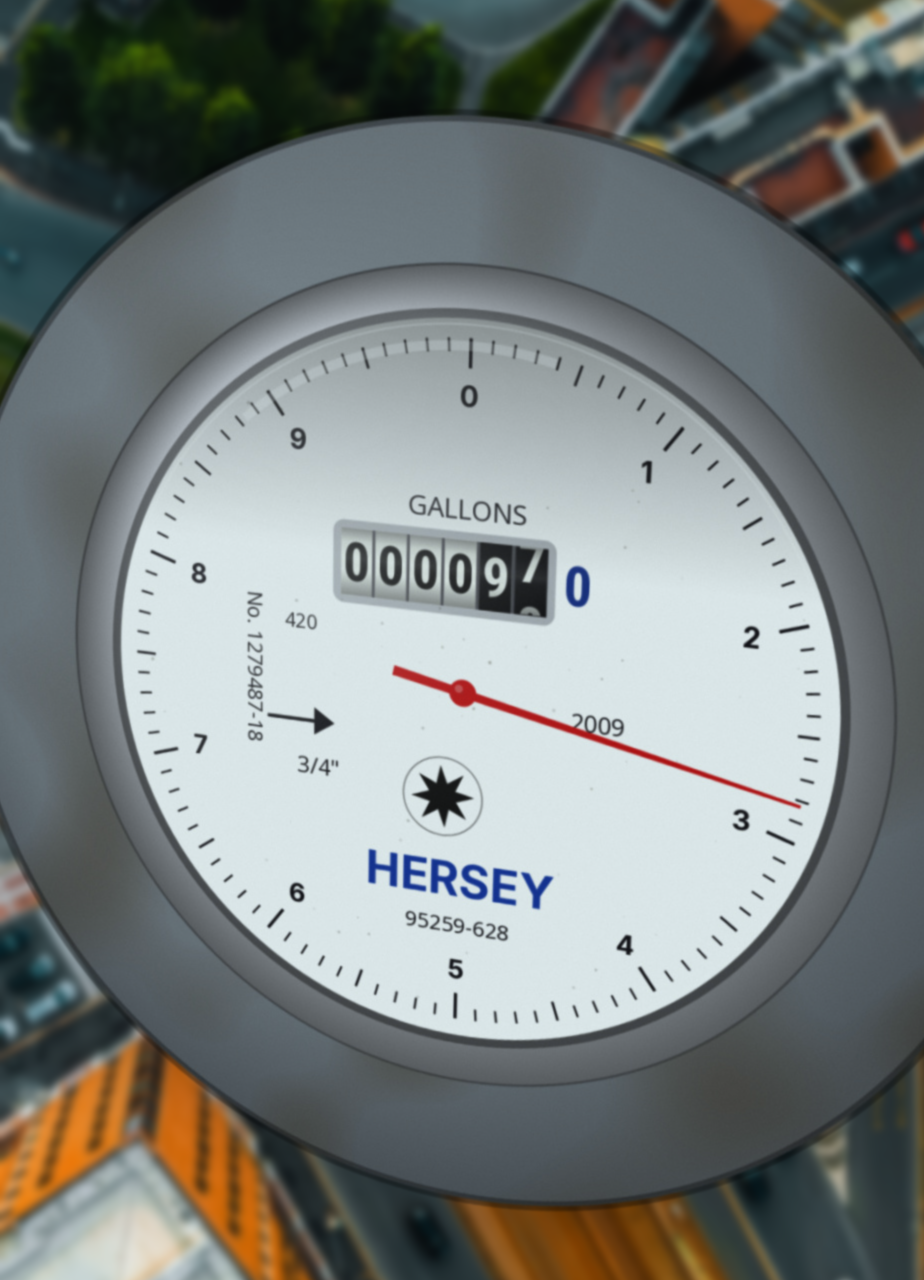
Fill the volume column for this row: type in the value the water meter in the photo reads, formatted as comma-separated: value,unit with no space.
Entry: 972.8,gal
